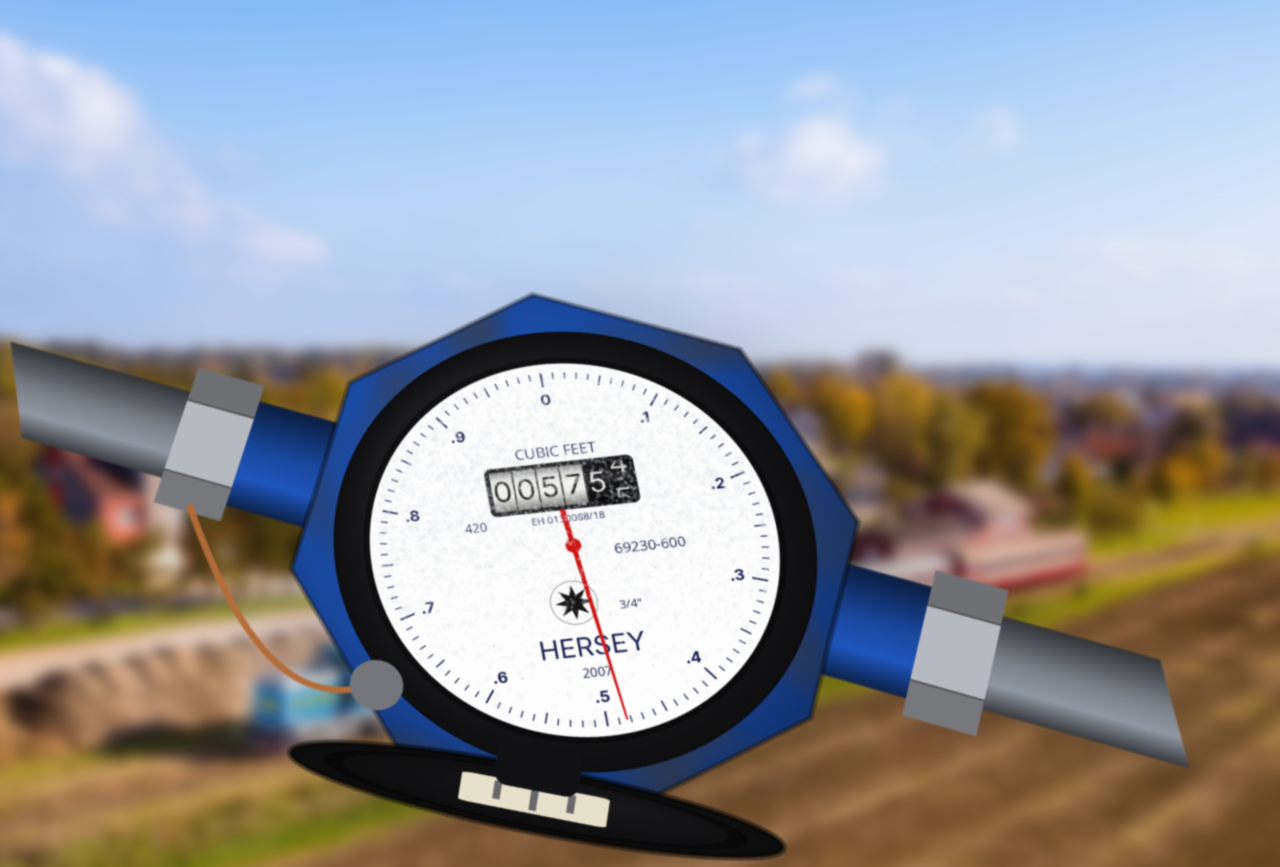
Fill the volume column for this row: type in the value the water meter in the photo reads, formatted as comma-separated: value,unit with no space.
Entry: 5754.48,ft³
